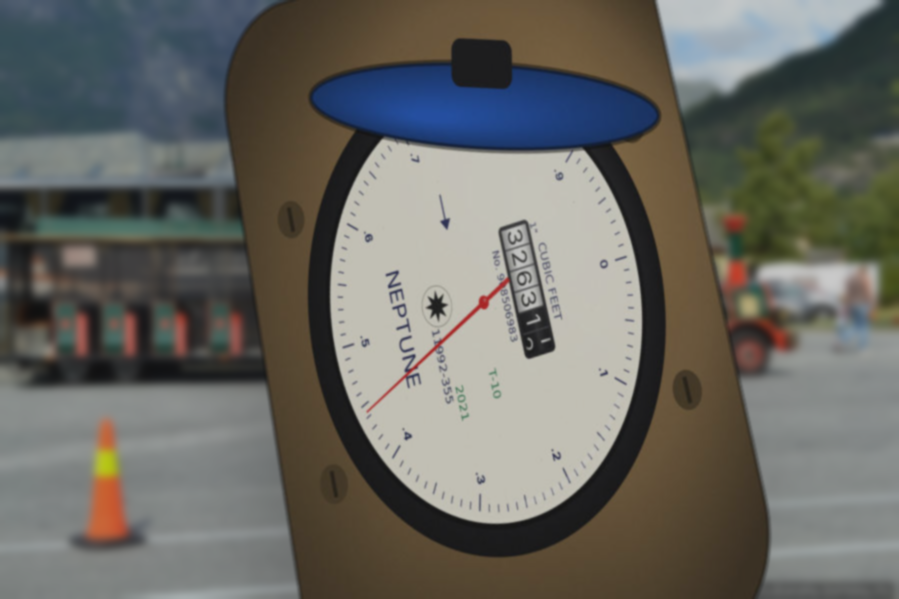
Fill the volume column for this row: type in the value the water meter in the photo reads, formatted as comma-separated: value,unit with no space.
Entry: 326311.44,ft³
